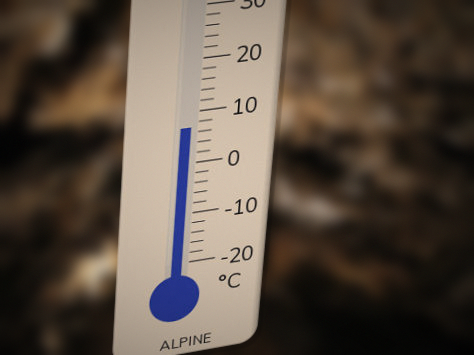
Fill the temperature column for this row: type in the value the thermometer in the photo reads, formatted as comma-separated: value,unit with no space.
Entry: 7,°C
